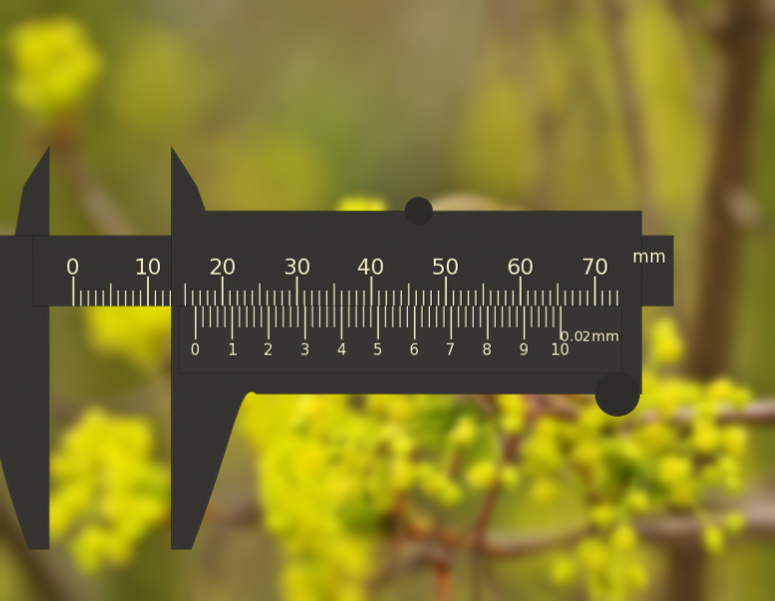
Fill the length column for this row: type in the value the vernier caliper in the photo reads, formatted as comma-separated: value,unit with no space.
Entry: 16.4,mm
